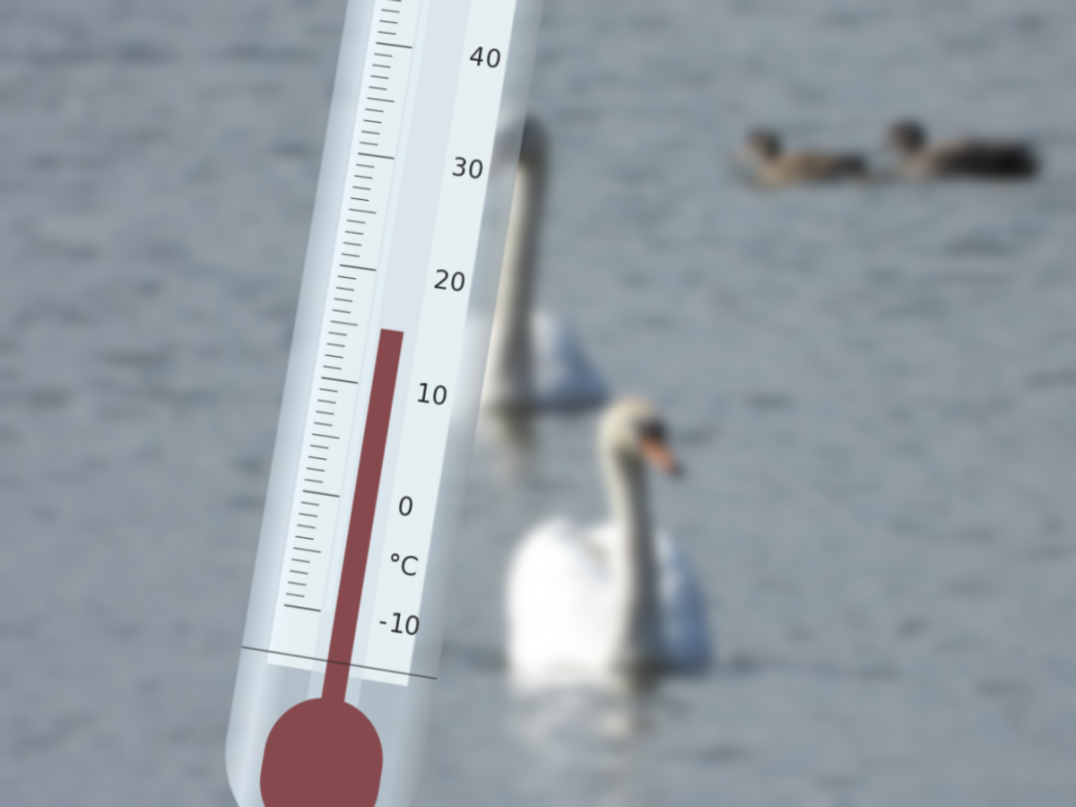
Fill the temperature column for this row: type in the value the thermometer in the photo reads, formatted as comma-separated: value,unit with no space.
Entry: 15,°C
